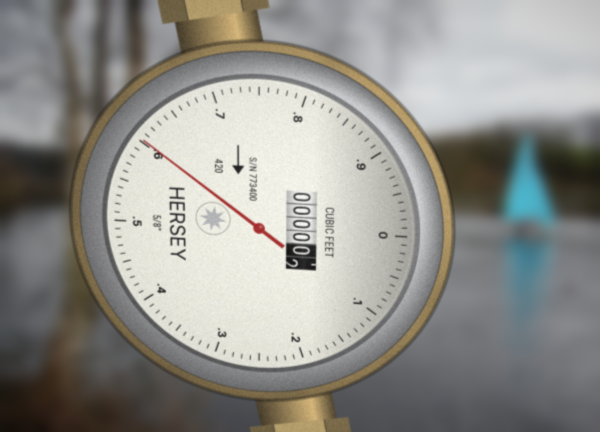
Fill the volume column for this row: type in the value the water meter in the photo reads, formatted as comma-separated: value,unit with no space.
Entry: 1.60,ft³
